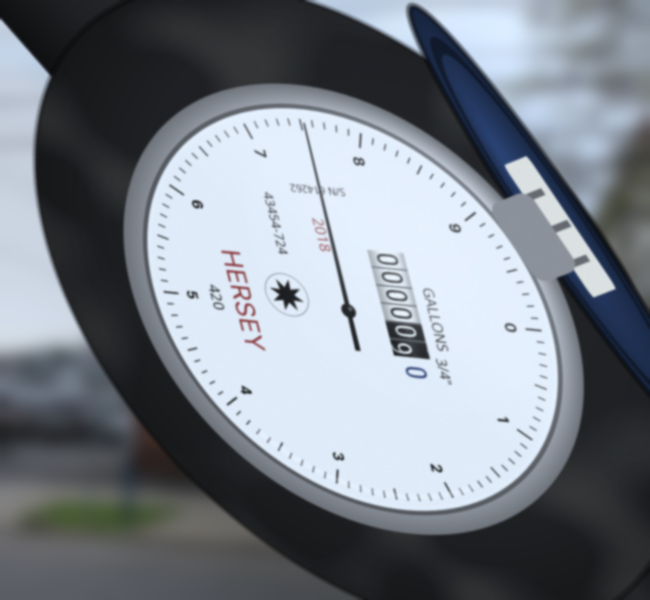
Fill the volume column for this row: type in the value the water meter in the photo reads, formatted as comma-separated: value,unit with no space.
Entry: 87.5,gal
